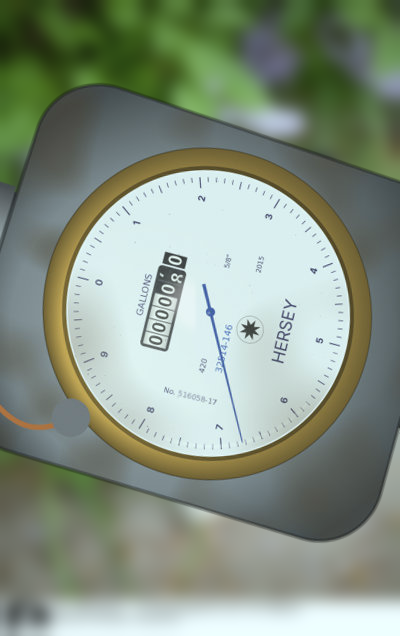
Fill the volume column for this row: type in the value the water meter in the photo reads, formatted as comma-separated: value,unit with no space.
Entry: 76.7,gal
